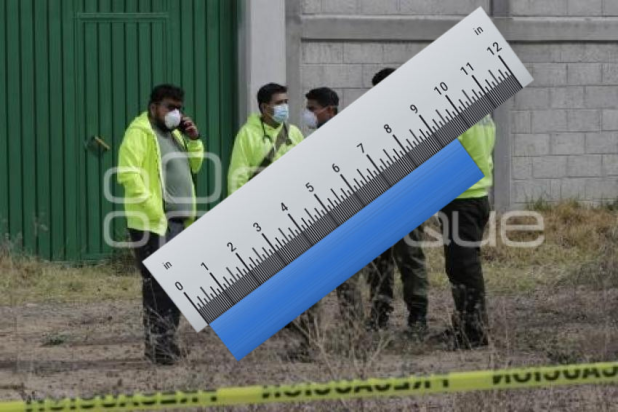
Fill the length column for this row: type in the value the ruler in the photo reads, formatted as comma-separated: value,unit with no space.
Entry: 9.5,in
